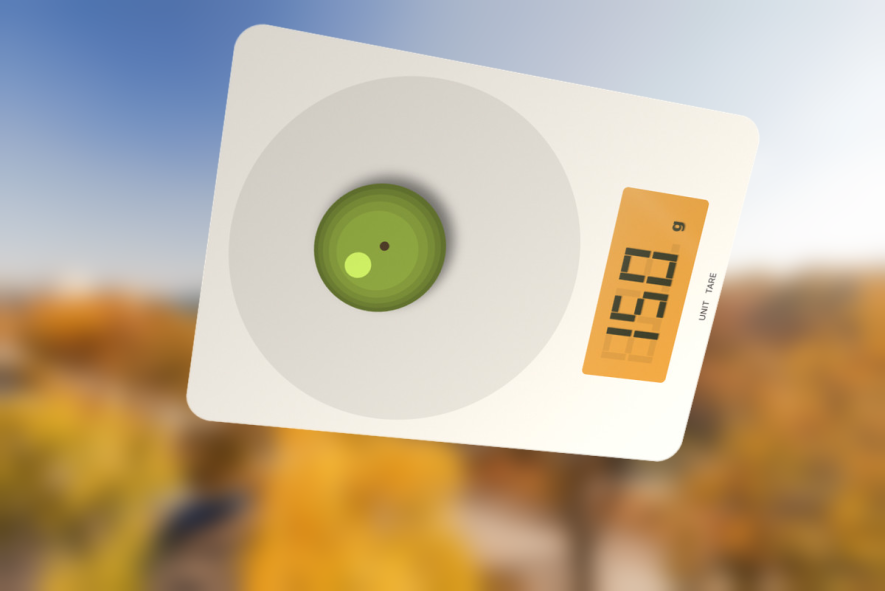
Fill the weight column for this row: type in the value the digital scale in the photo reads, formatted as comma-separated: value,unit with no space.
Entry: 150,g
